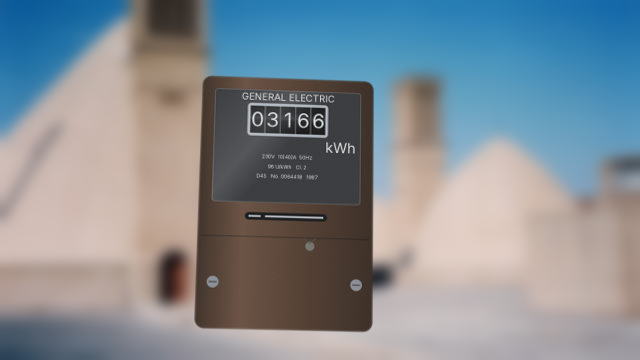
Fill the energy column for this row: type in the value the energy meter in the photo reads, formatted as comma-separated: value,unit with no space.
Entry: 3166,kWh
